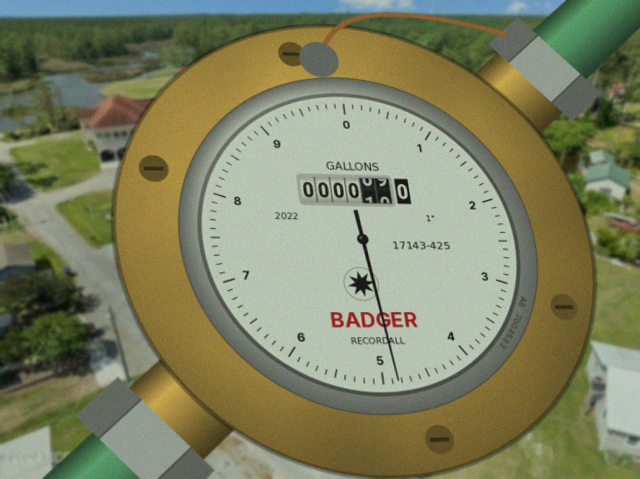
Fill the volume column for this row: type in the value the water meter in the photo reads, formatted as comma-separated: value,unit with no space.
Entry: 94.8,gal
